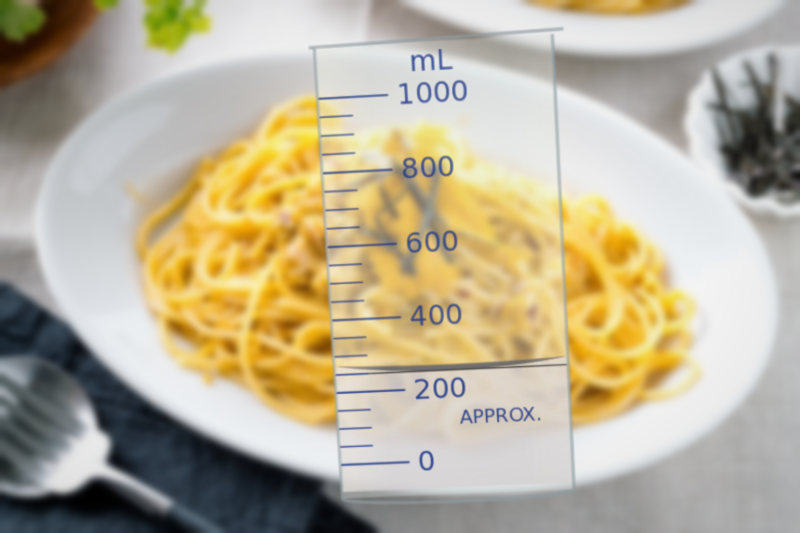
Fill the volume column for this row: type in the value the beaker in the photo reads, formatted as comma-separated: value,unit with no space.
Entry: 250,mL
